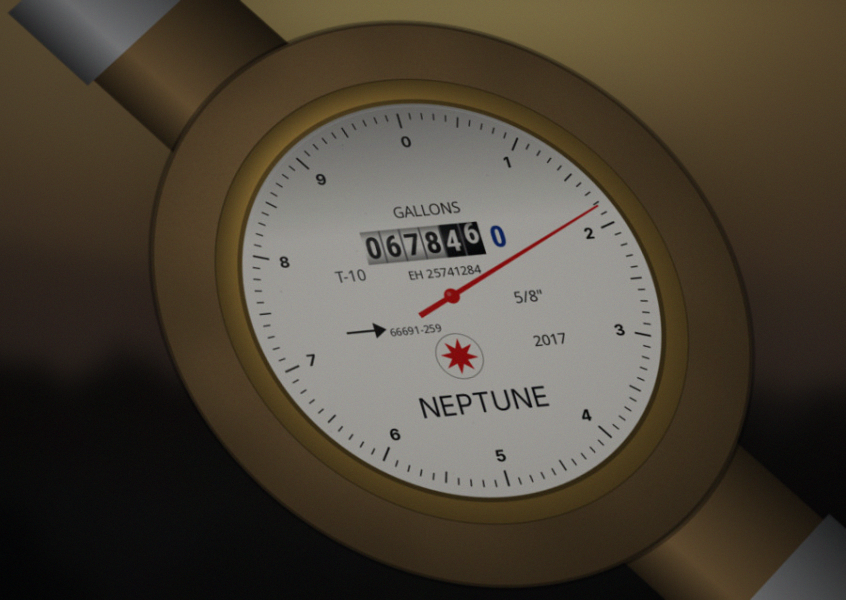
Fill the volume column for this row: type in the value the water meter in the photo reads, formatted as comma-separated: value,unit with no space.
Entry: 678461.8,gal
